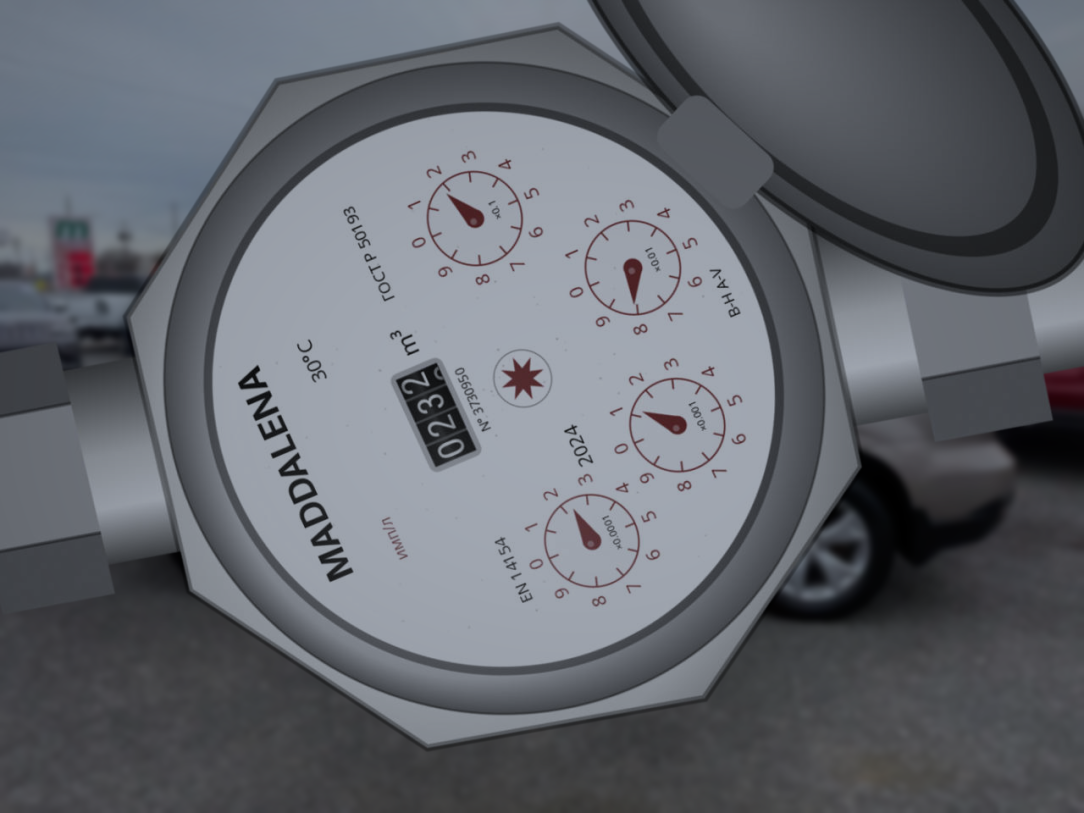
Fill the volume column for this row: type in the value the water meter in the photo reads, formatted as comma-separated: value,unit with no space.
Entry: 232.1812,m³
